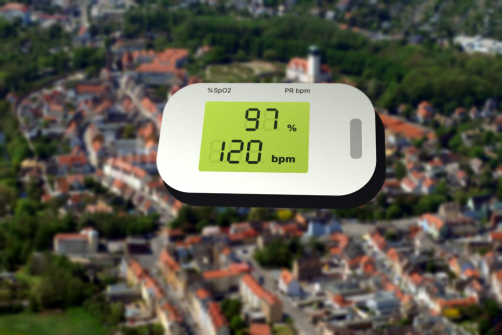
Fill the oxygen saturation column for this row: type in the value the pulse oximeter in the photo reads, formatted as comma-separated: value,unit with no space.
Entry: 97,%
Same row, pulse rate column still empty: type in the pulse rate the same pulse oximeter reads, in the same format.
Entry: 120,bpm
